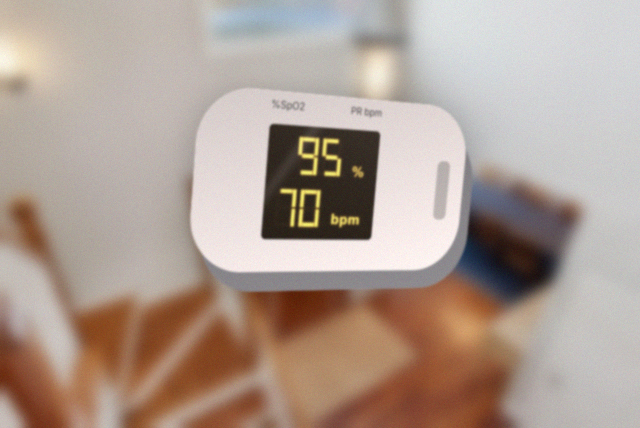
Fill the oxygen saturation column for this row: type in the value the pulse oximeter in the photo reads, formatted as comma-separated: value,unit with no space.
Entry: 95,%
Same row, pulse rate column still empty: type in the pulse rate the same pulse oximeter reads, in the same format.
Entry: 70,bpm
